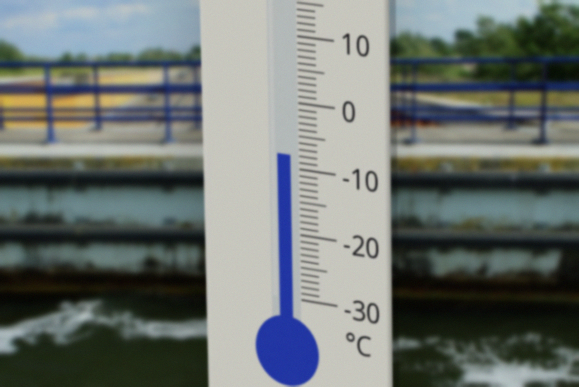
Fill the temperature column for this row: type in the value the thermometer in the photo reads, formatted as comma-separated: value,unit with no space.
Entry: -8,°C
